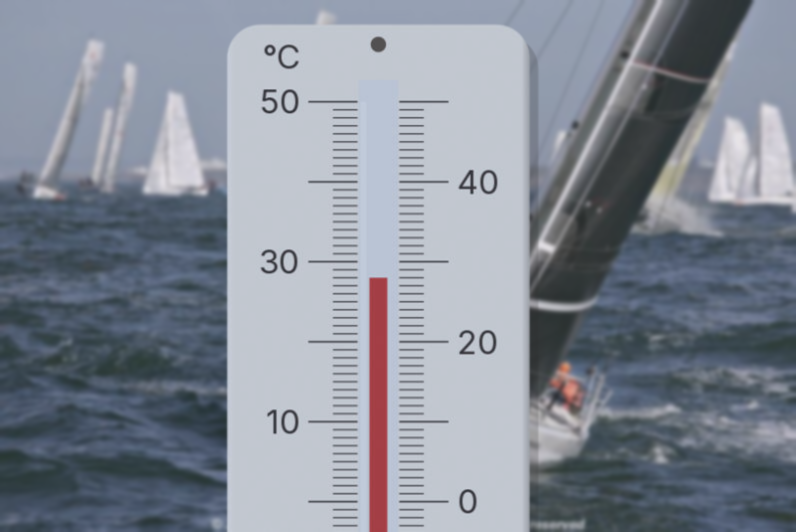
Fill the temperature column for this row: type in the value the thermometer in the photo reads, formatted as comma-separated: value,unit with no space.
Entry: 28,°C
